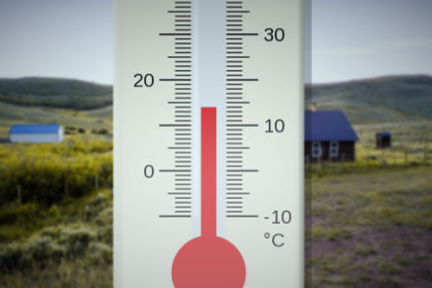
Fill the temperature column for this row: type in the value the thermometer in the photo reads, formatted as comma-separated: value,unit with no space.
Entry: 14,°C
